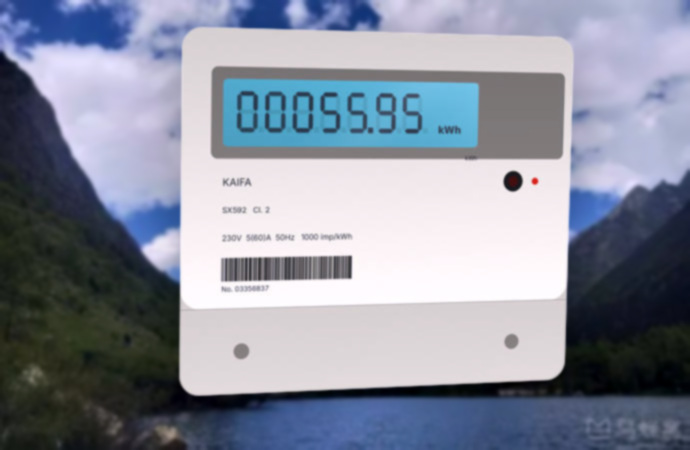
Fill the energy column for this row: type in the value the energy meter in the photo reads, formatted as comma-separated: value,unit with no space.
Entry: 55.95,kWh
